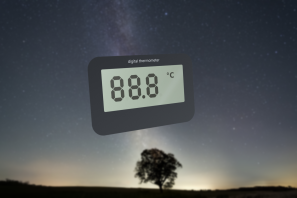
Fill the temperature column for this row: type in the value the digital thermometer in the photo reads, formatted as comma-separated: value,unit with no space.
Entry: 88.8,°C
